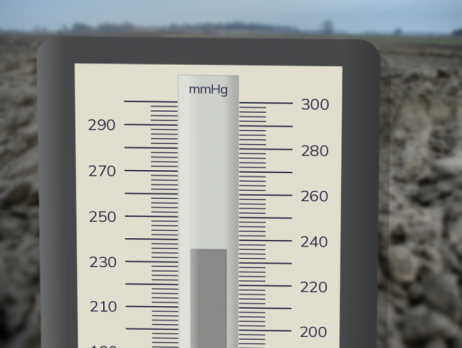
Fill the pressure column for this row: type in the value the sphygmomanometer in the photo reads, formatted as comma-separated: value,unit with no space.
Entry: 236,mmHg
